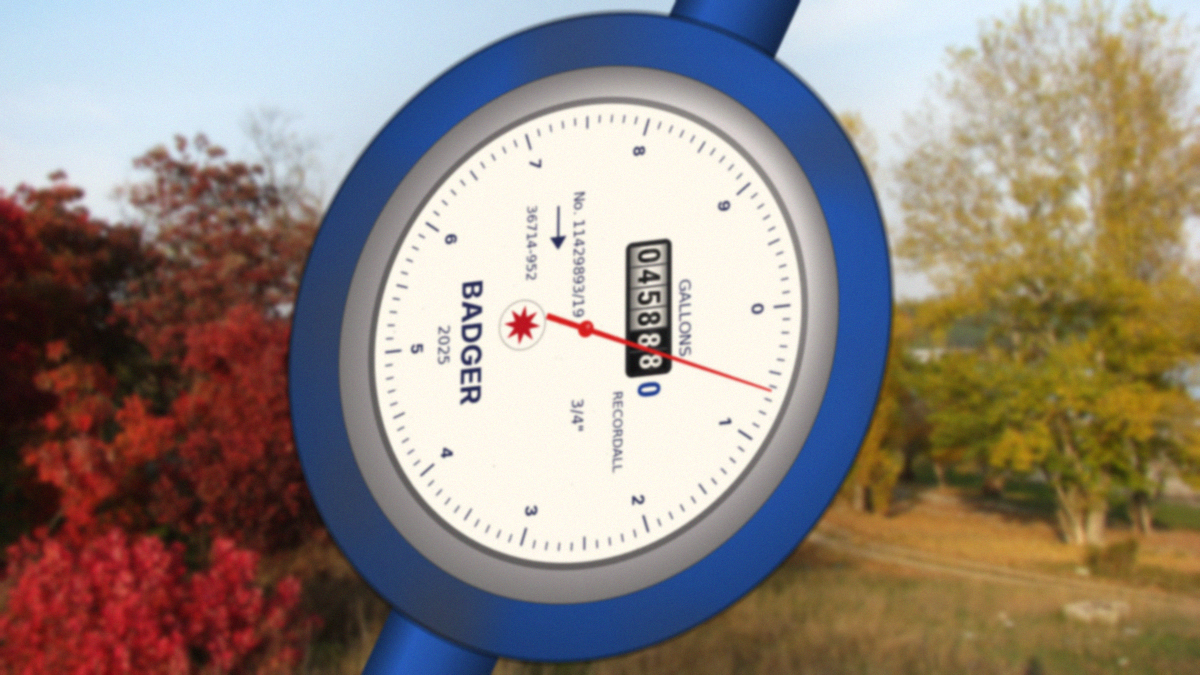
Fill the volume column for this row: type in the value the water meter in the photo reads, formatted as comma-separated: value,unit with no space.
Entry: 458880.6,gal
